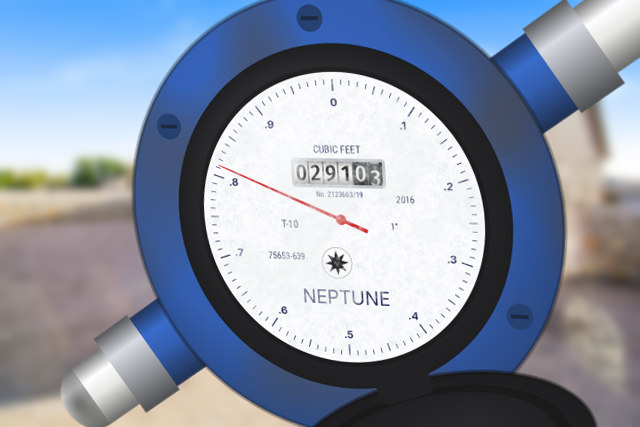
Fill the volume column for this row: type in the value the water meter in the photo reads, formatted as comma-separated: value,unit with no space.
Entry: 29102.81,ft³
